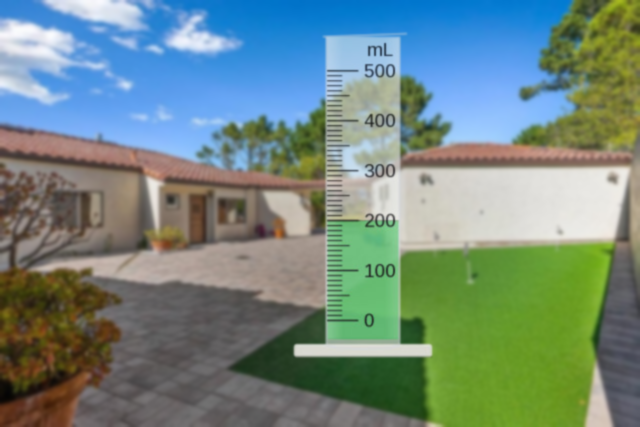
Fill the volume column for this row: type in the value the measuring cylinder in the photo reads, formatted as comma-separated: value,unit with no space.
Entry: 200,mL
